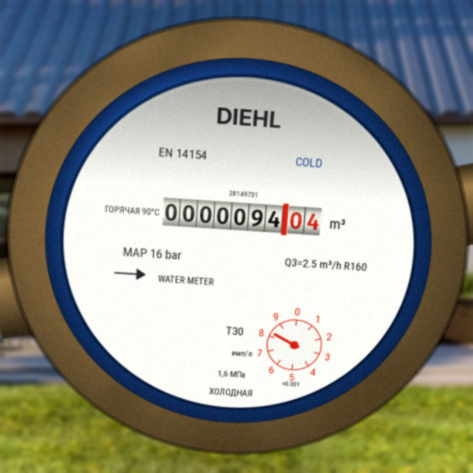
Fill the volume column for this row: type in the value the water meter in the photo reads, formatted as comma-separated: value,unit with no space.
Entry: 94.048,m³
